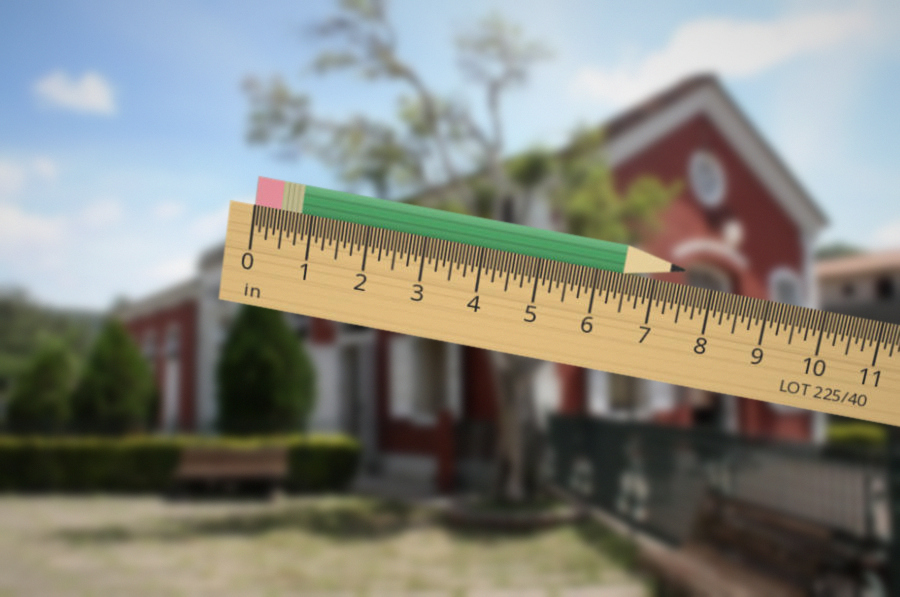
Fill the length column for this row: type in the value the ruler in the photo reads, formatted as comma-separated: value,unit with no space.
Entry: 7.5,in
